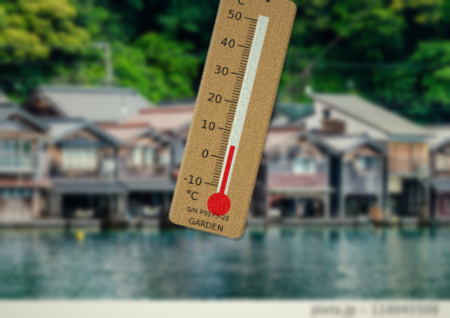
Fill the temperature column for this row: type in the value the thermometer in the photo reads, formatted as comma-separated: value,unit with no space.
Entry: 5,°C
